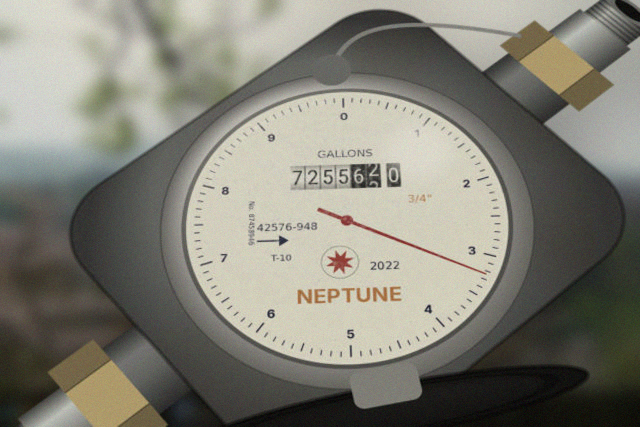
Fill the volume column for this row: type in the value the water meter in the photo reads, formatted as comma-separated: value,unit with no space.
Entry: 7255623.2,gal
